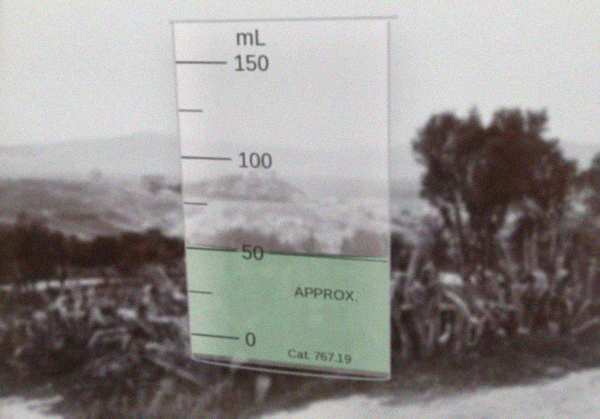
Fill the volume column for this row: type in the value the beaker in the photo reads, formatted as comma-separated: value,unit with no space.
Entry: 50,mL
